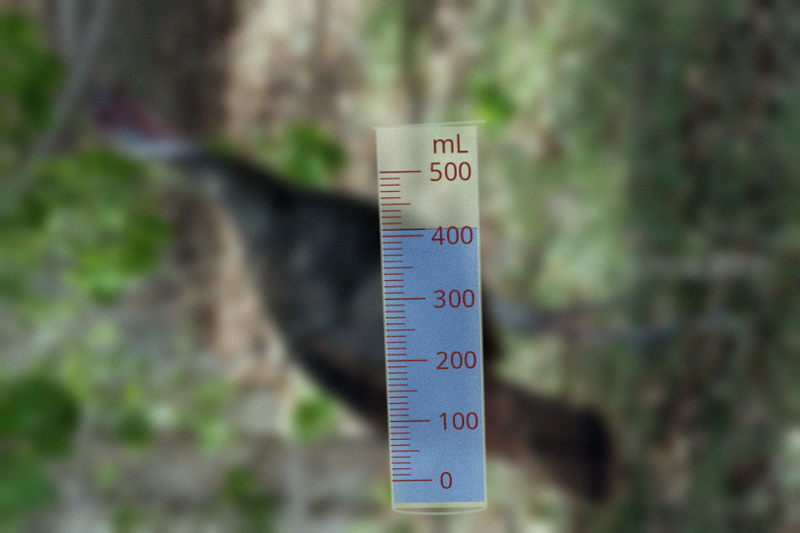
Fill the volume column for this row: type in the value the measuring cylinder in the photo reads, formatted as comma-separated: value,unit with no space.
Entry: 410,mL
